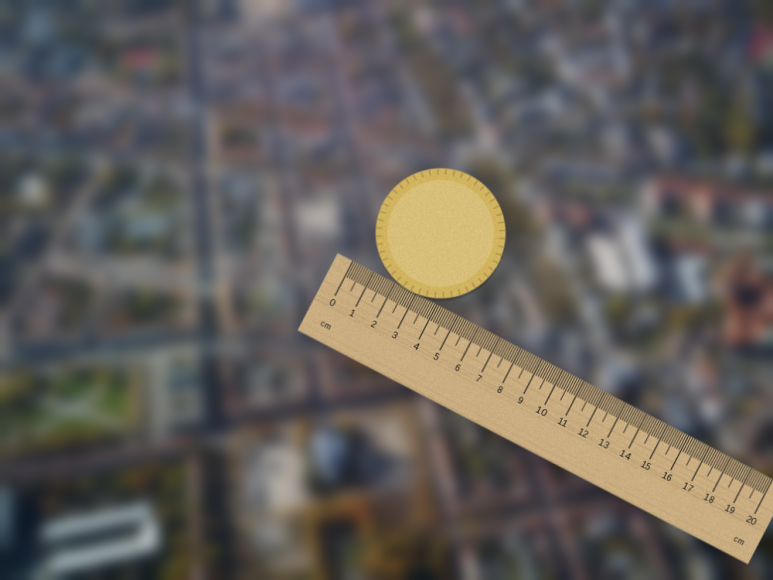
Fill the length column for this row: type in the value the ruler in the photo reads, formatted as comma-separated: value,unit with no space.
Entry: 5.5,cm
